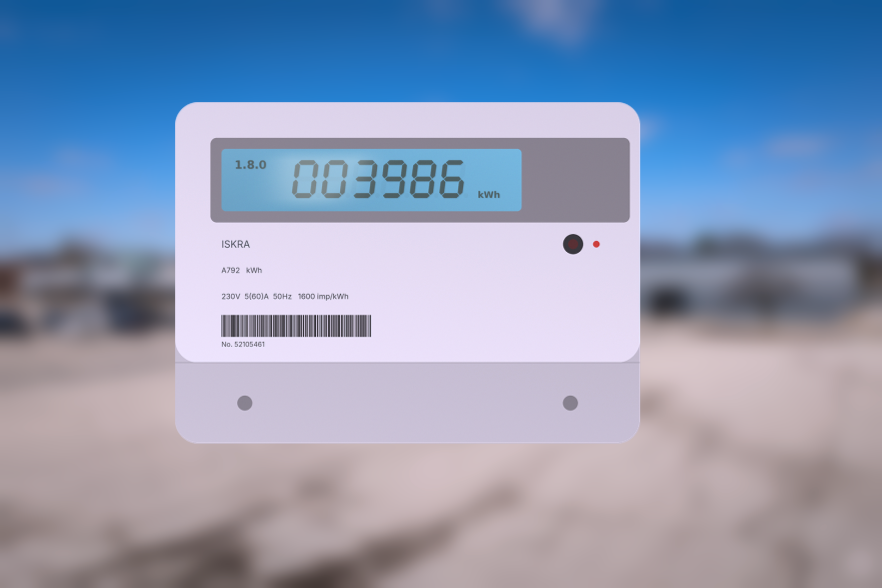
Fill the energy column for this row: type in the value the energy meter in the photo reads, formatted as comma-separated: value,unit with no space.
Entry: 3986,kWh
